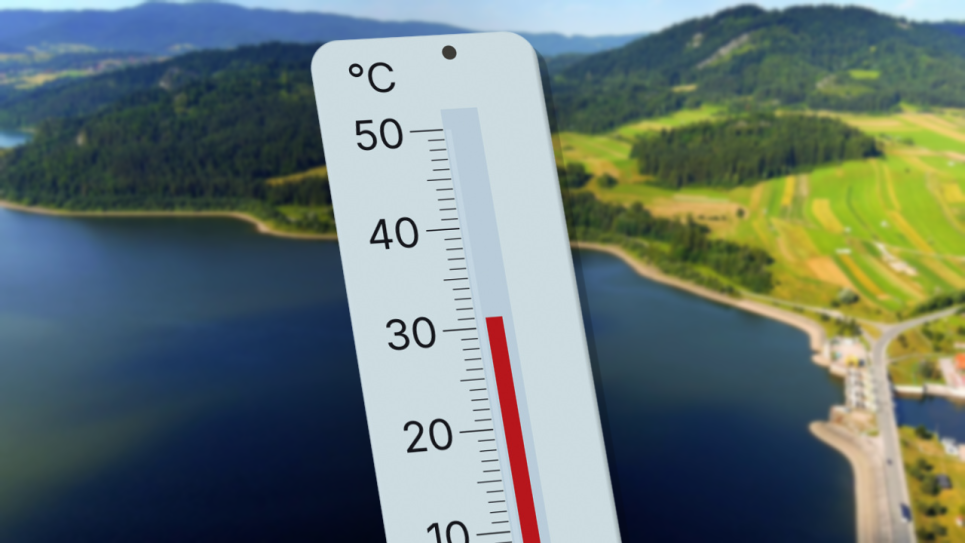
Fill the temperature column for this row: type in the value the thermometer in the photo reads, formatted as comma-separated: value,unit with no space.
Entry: 31,°C
